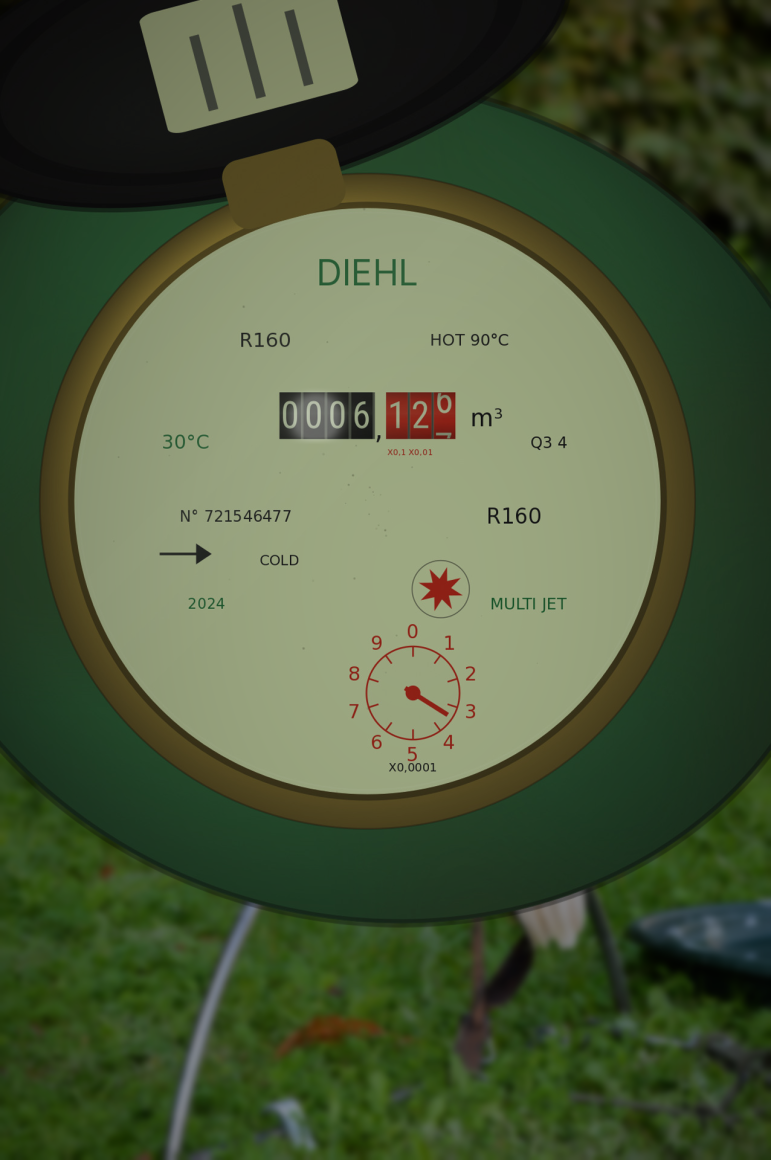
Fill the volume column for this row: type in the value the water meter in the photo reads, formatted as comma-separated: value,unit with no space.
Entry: 6.1263,m³
